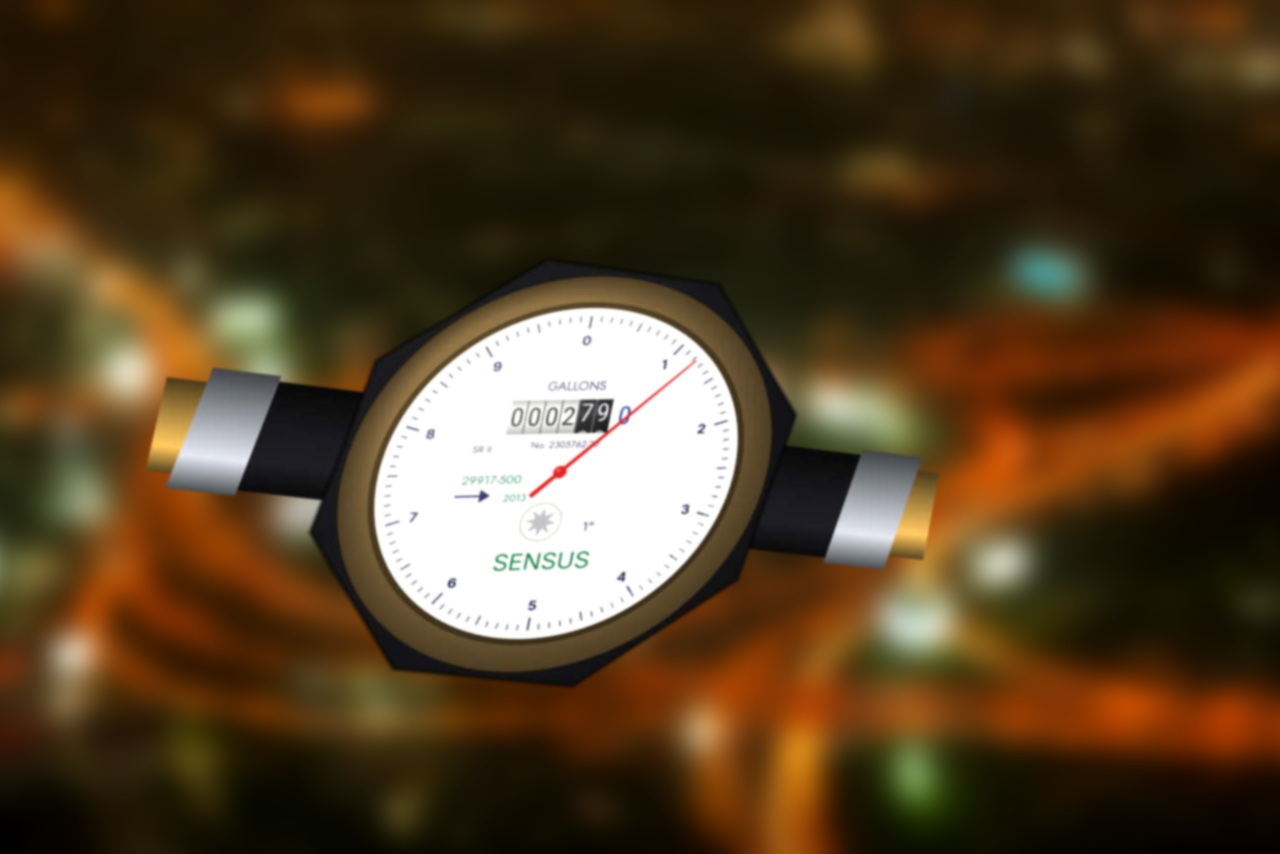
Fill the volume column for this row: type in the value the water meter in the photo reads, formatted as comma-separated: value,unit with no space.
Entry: 2791.2,gal
